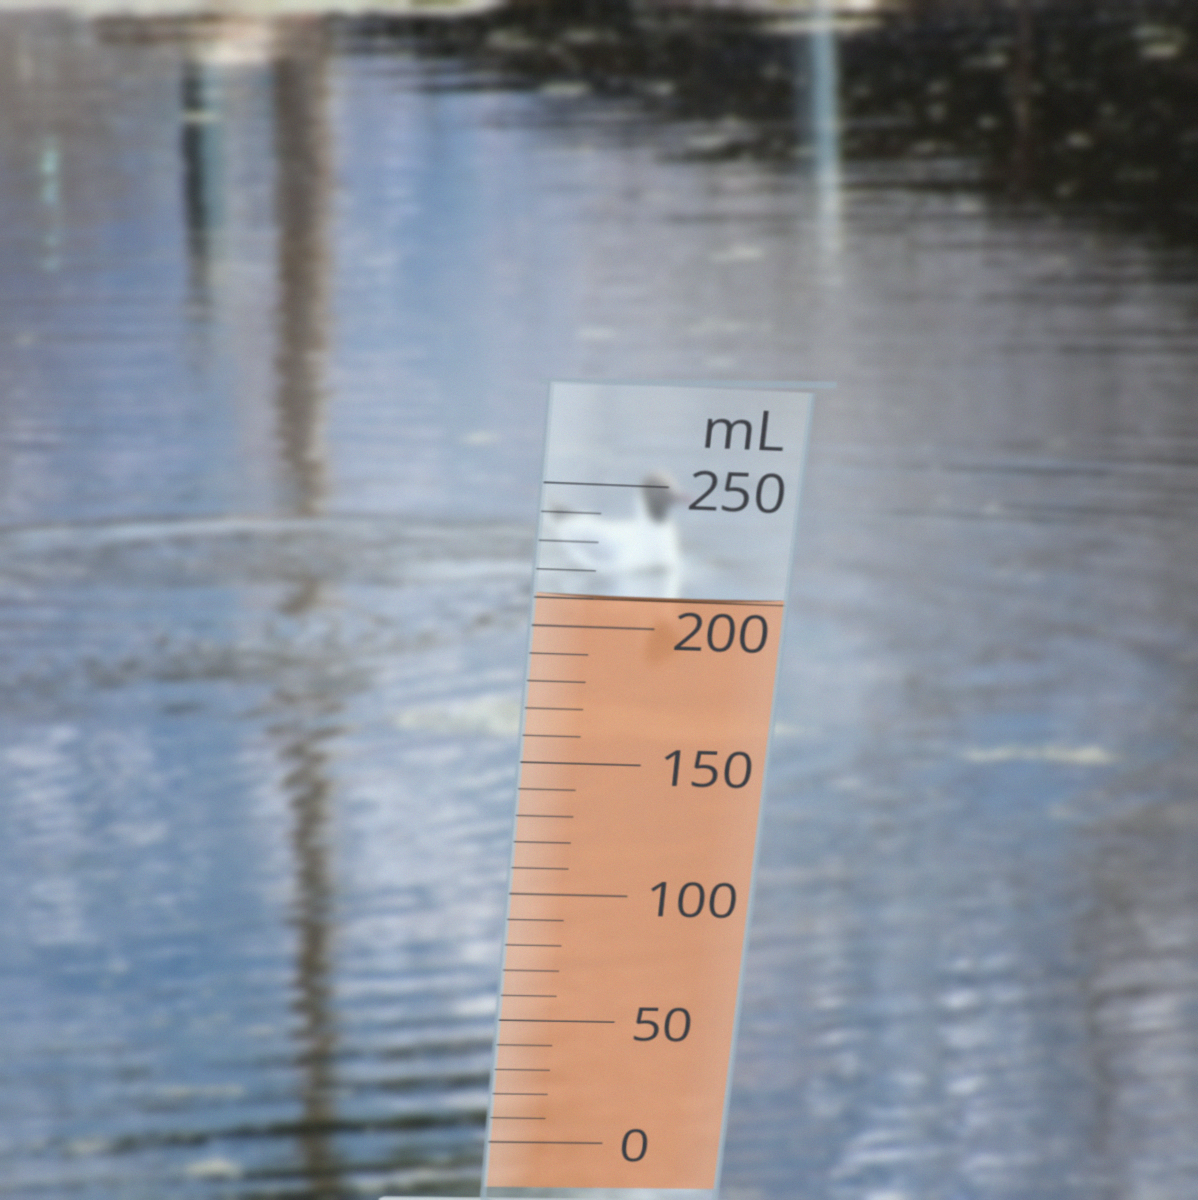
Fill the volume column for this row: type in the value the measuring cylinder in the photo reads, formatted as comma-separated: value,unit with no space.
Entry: 210,mL
